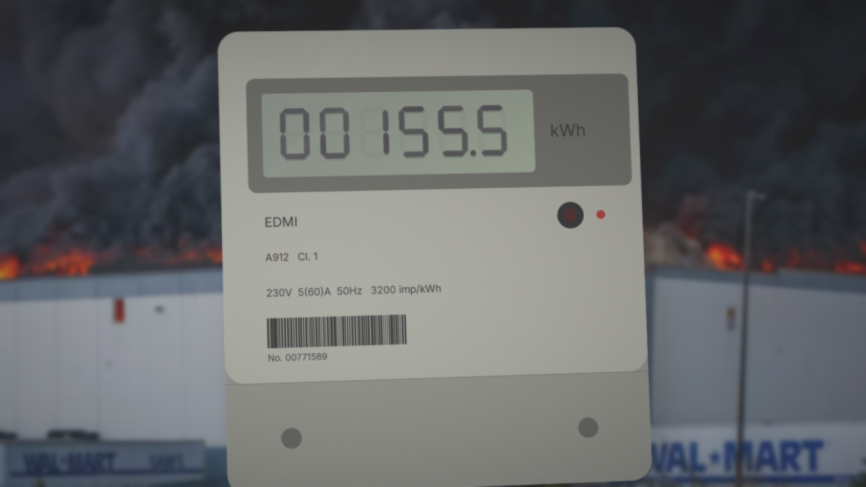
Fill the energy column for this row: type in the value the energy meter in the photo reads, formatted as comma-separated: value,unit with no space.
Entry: 155.5,kWh
